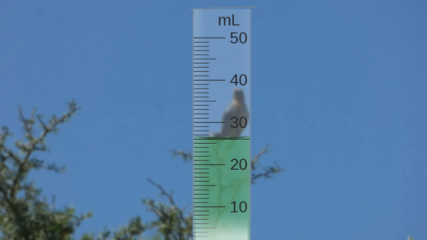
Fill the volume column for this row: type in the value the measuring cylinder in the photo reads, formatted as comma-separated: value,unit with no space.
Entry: 26,mL
